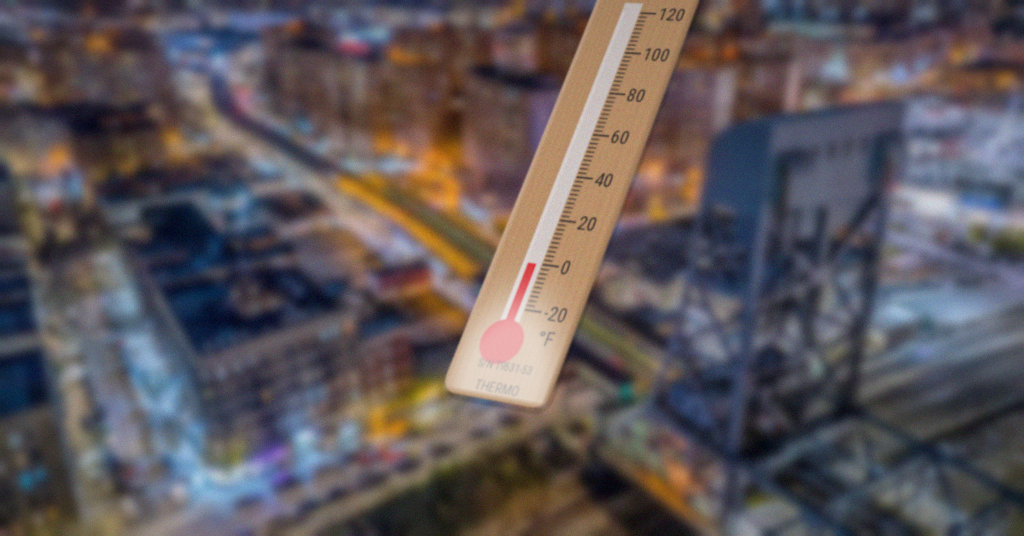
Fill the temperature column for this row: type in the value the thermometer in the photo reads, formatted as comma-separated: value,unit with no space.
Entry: 0,°F
